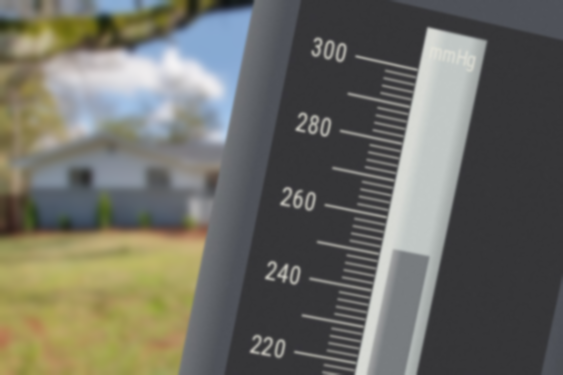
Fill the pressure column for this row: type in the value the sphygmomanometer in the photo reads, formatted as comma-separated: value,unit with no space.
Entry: 252,mmHg
